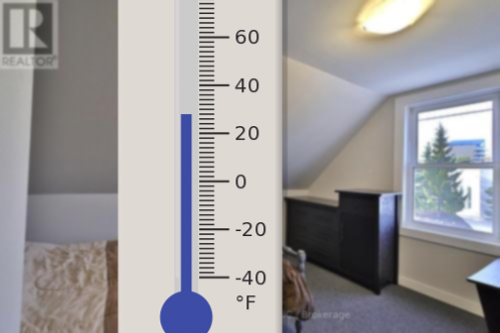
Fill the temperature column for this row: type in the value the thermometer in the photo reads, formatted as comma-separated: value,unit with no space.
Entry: 28,°F
